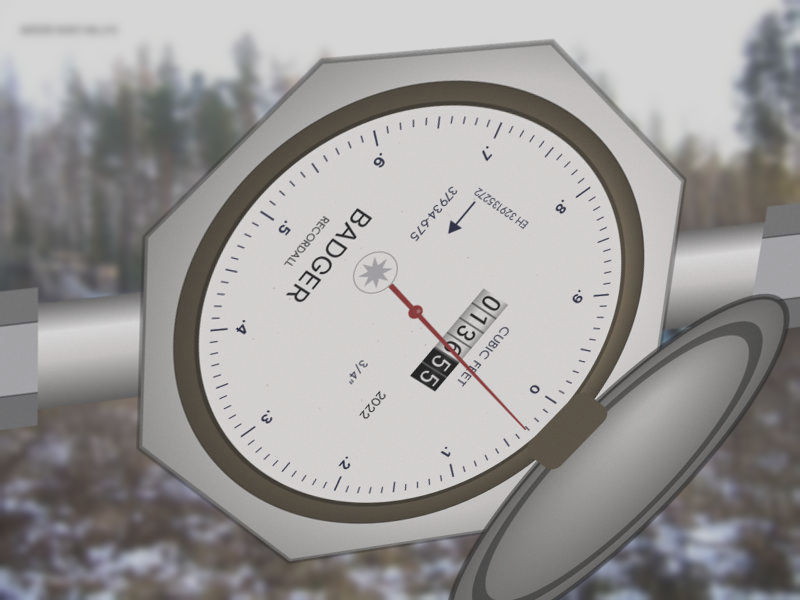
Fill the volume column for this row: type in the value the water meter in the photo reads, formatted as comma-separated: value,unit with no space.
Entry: 13655.03,ft³
